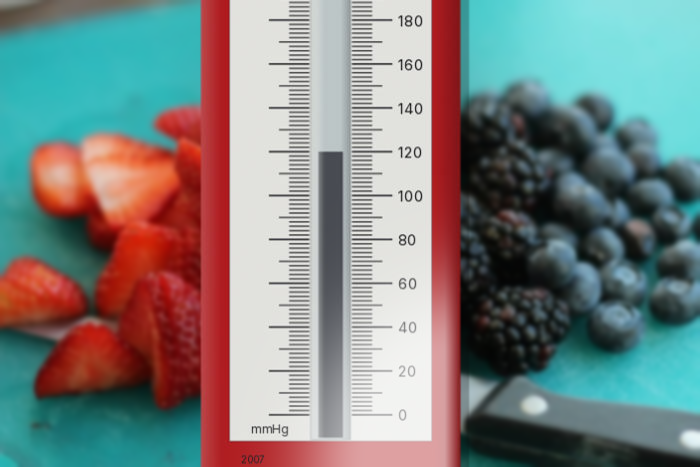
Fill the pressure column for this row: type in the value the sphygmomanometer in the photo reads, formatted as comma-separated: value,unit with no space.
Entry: 120,mmHg
